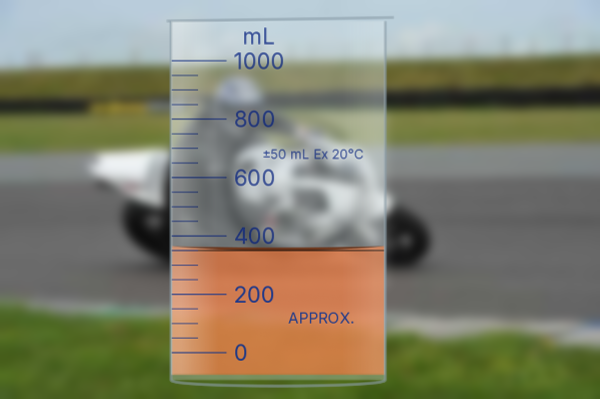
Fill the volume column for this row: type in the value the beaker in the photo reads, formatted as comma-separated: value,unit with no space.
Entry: 350,mL
